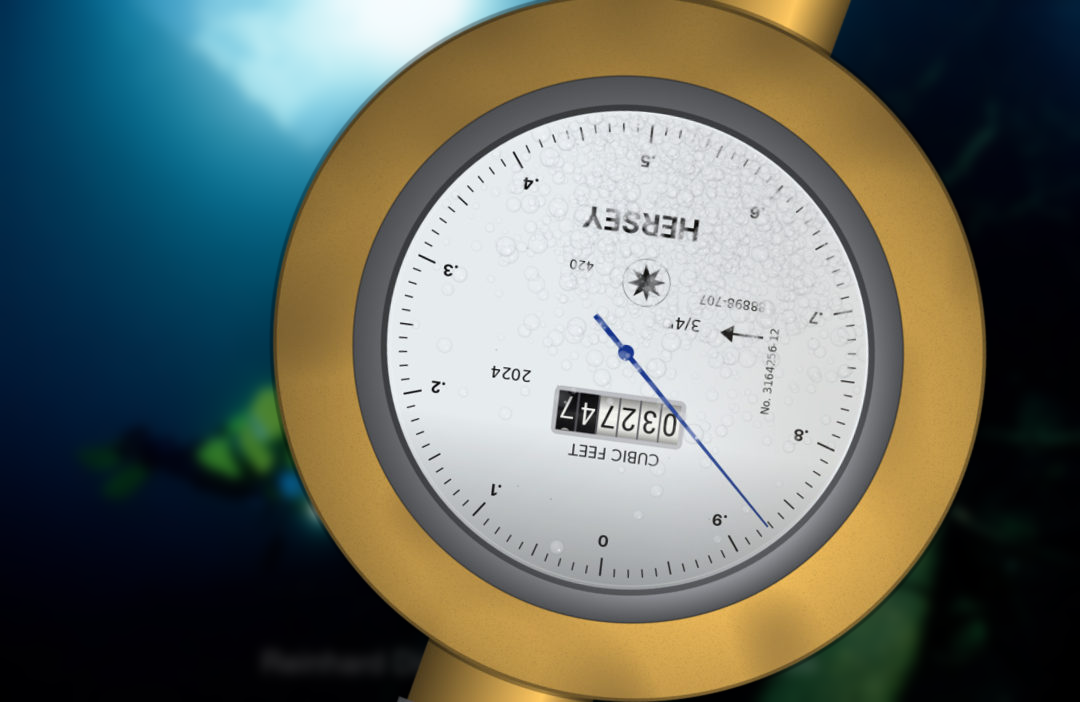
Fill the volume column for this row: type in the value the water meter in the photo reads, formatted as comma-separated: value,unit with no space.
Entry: 32746.87,ft³
